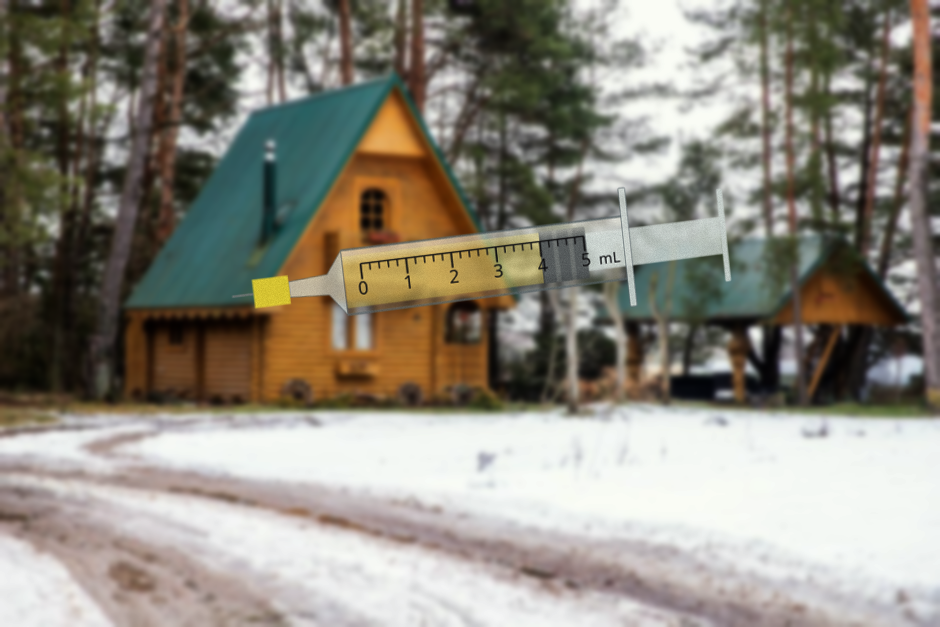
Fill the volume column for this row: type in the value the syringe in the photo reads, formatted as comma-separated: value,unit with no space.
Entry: 4,mL
